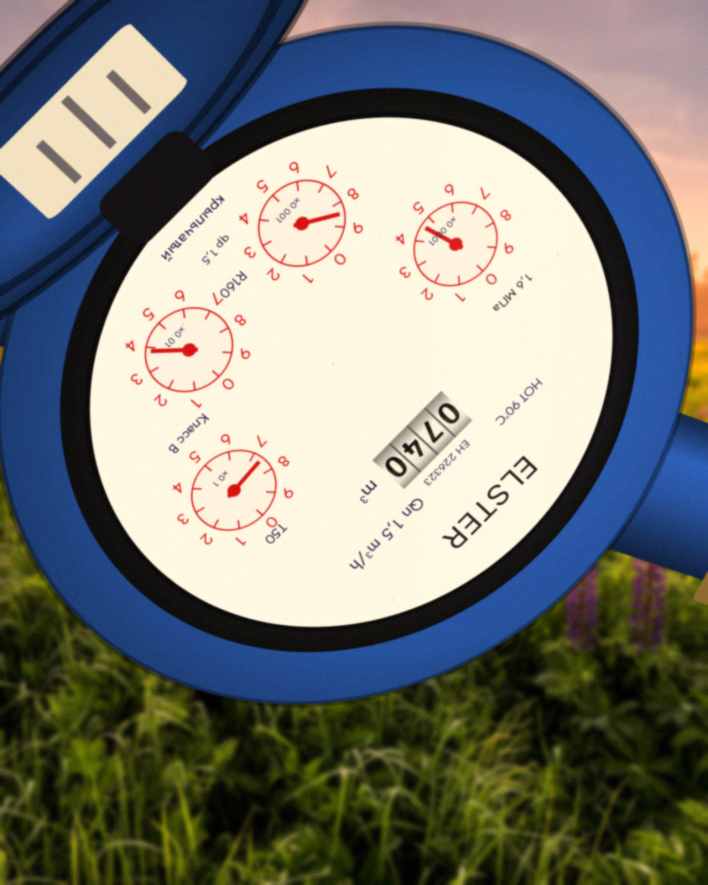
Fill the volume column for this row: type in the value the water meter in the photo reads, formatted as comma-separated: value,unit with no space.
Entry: 740.7384,m³
